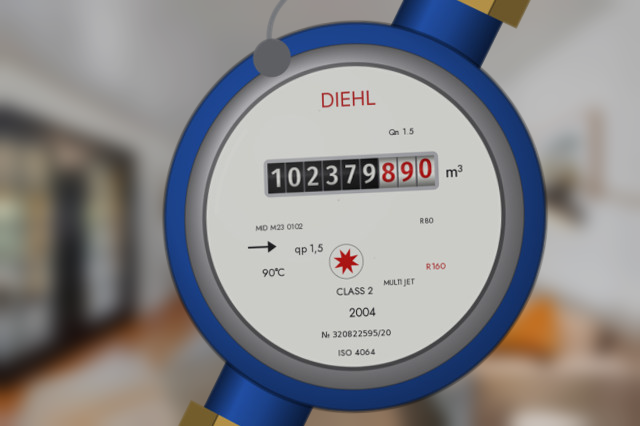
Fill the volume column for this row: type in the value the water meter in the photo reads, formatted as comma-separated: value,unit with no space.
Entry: 102379.890,m³
